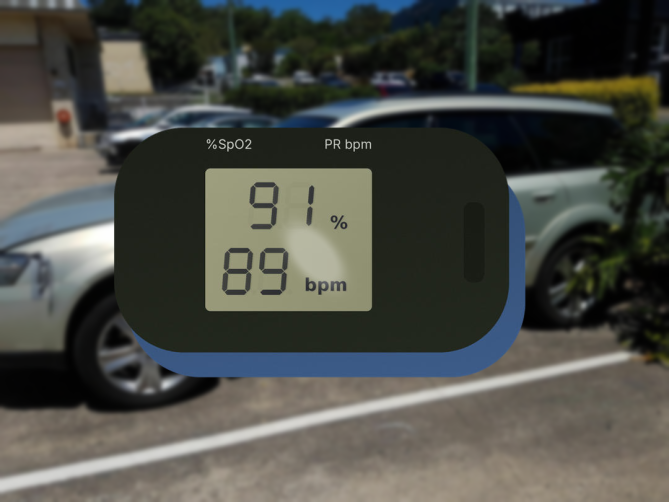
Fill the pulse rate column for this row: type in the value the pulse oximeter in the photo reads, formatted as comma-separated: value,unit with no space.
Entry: 89,bpm
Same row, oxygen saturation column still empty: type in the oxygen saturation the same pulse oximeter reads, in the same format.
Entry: 91,%
